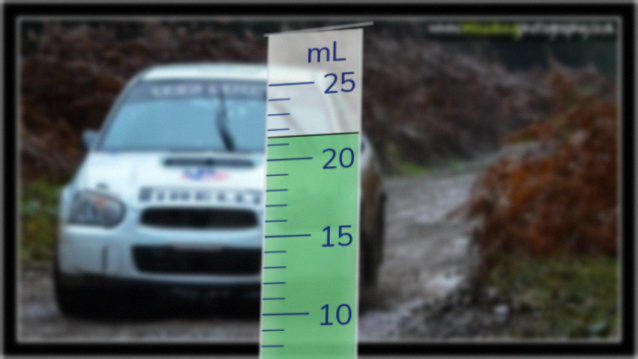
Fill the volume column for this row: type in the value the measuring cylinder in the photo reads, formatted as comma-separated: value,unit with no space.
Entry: 21.5,mL
